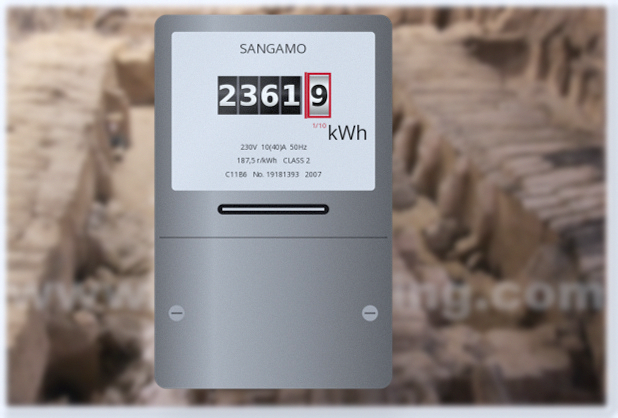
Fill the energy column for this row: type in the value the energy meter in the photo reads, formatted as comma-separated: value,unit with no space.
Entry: 2361.9,kWh
